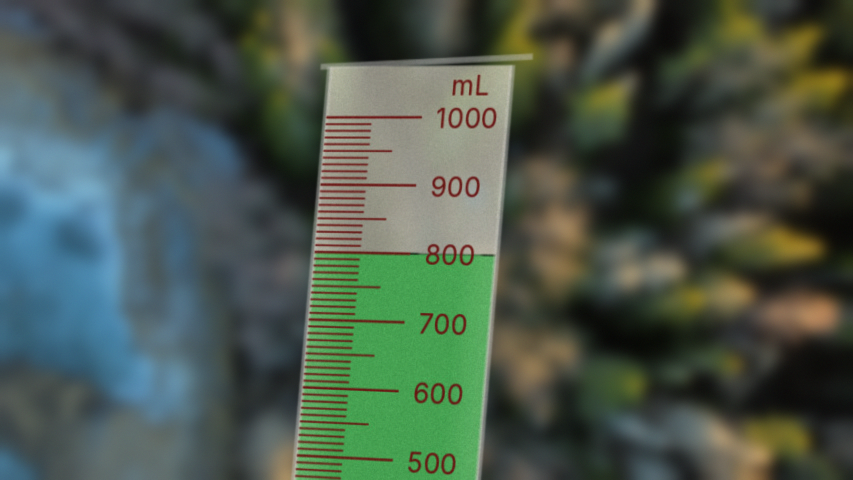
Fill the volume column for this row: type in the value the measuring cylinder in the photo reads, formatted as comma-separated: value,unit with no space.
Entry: 800,mL
